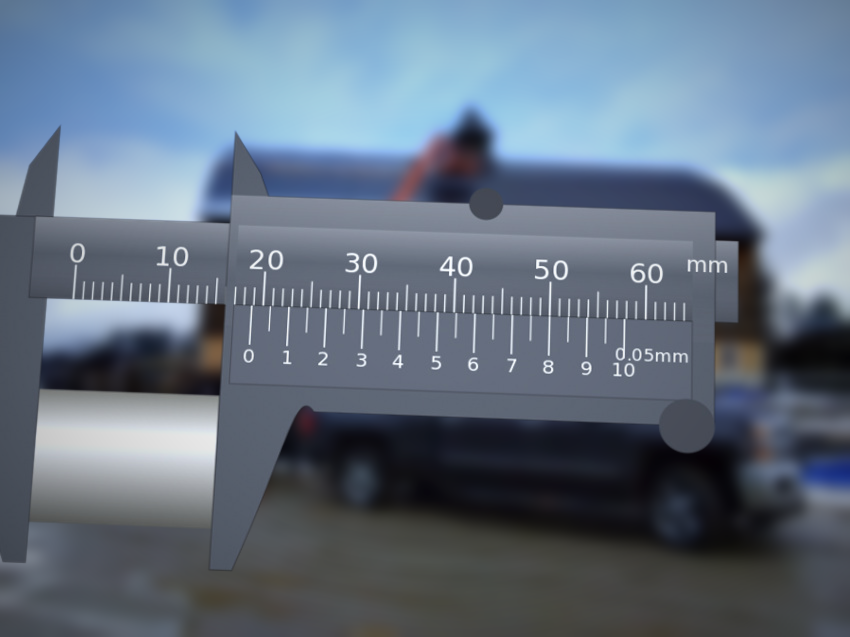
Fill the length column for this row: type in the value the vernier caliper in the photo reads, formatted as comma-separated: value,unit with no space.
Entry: 18.8,mm
